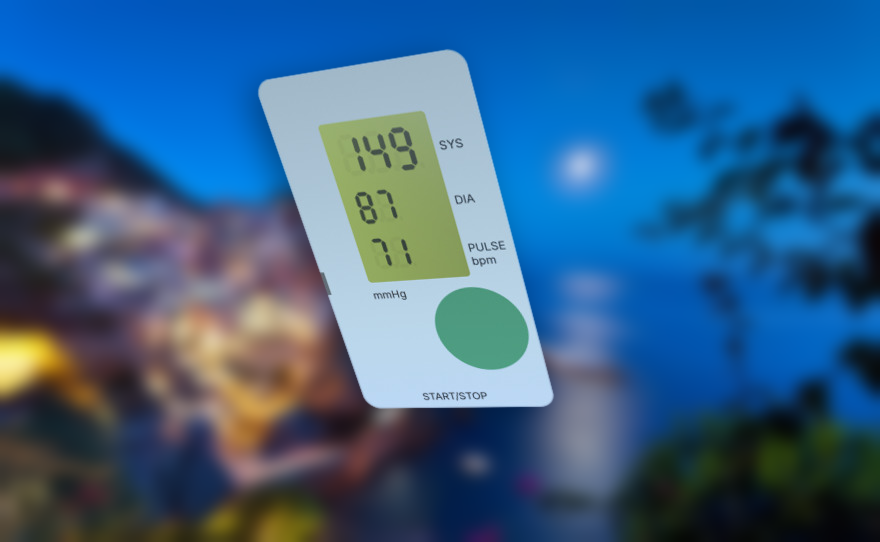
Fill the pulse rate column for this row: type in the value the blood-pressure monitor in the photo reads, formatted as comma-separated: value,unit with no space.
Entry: 71,bpm
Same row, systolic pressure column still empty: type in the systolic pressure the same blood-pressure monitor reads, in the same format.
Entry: 149,mmHg
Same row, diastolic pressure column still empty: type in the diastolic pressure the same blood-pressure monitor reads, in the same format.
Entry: 87,mmHg
